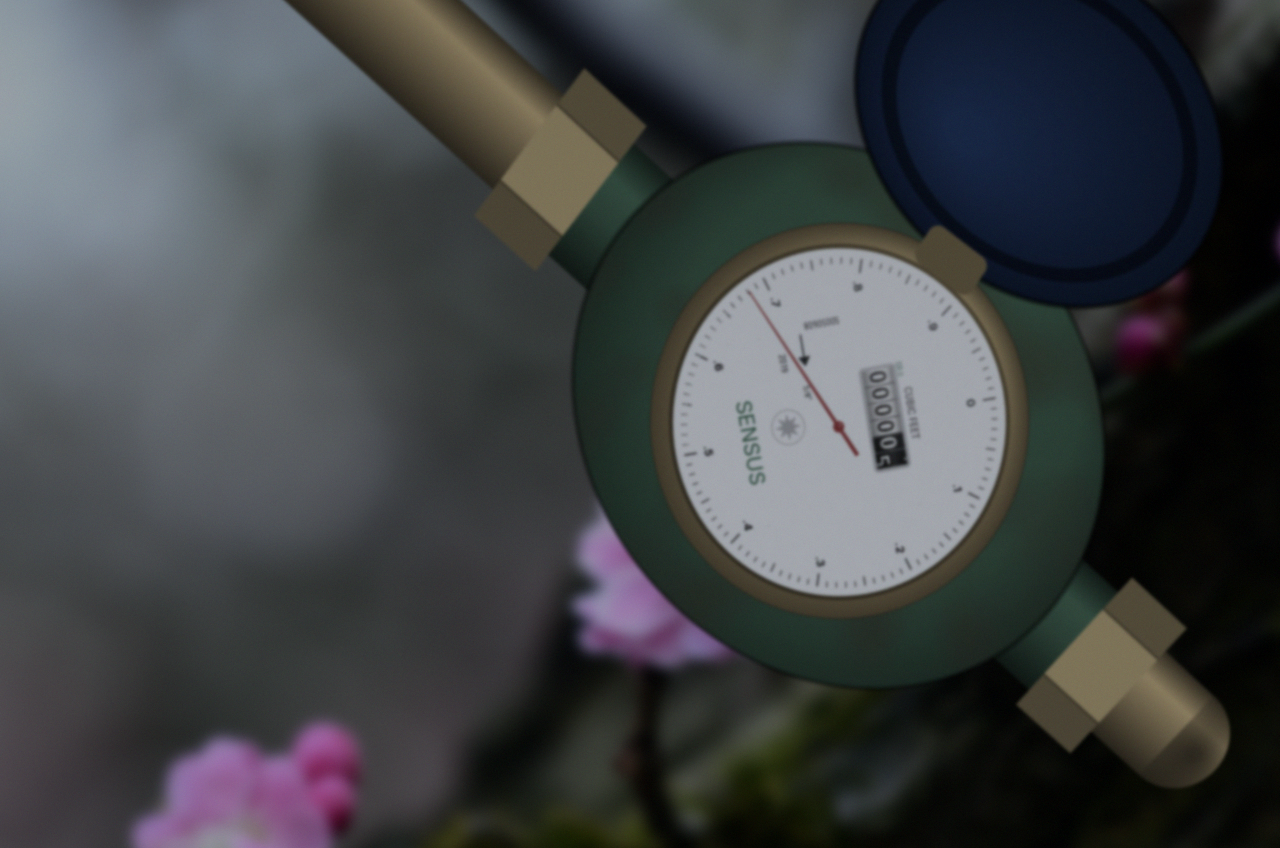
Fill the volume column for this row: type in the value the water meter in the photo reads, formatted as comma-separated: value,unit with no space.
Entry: 4.68,ft³
